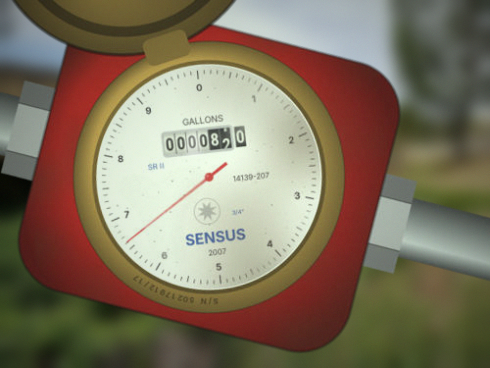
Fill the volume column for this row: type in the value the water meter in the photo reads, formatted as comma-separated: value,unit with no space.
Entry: 816.6,gal
